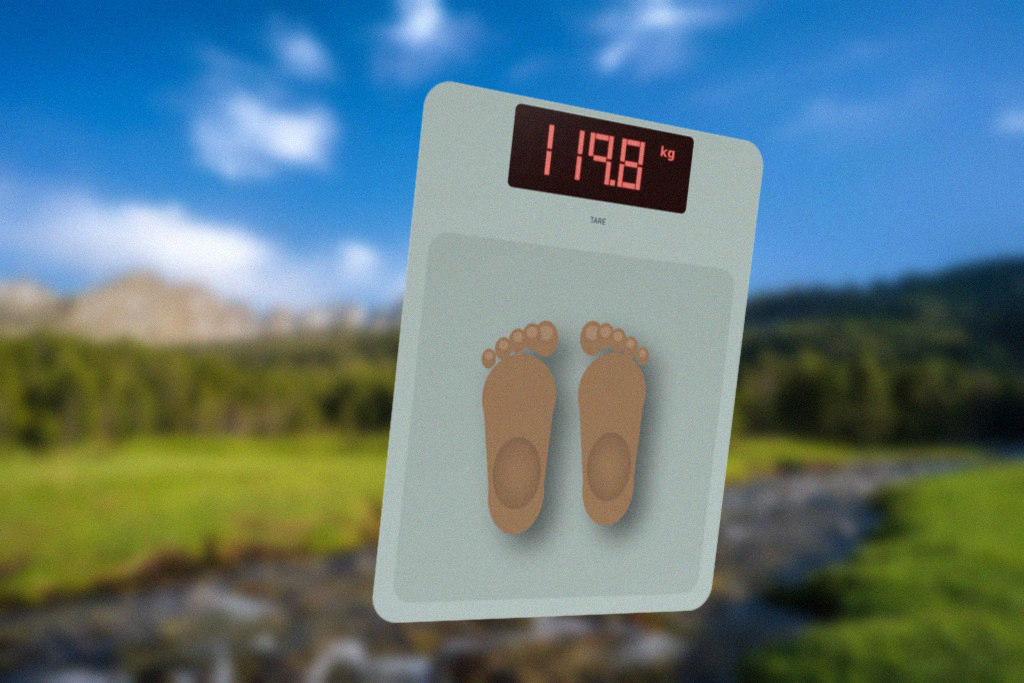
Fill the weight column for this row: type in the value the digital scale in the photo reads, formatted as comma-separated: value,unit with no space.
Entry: 119.8,kg
